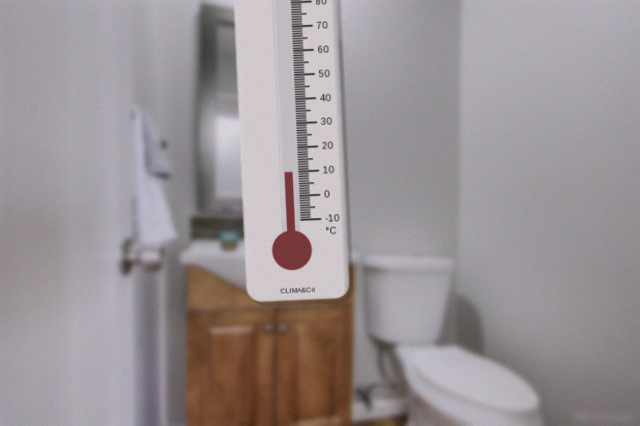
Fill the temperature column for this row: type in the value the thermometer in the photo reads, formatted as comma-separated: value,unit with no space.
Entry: 10,°C
